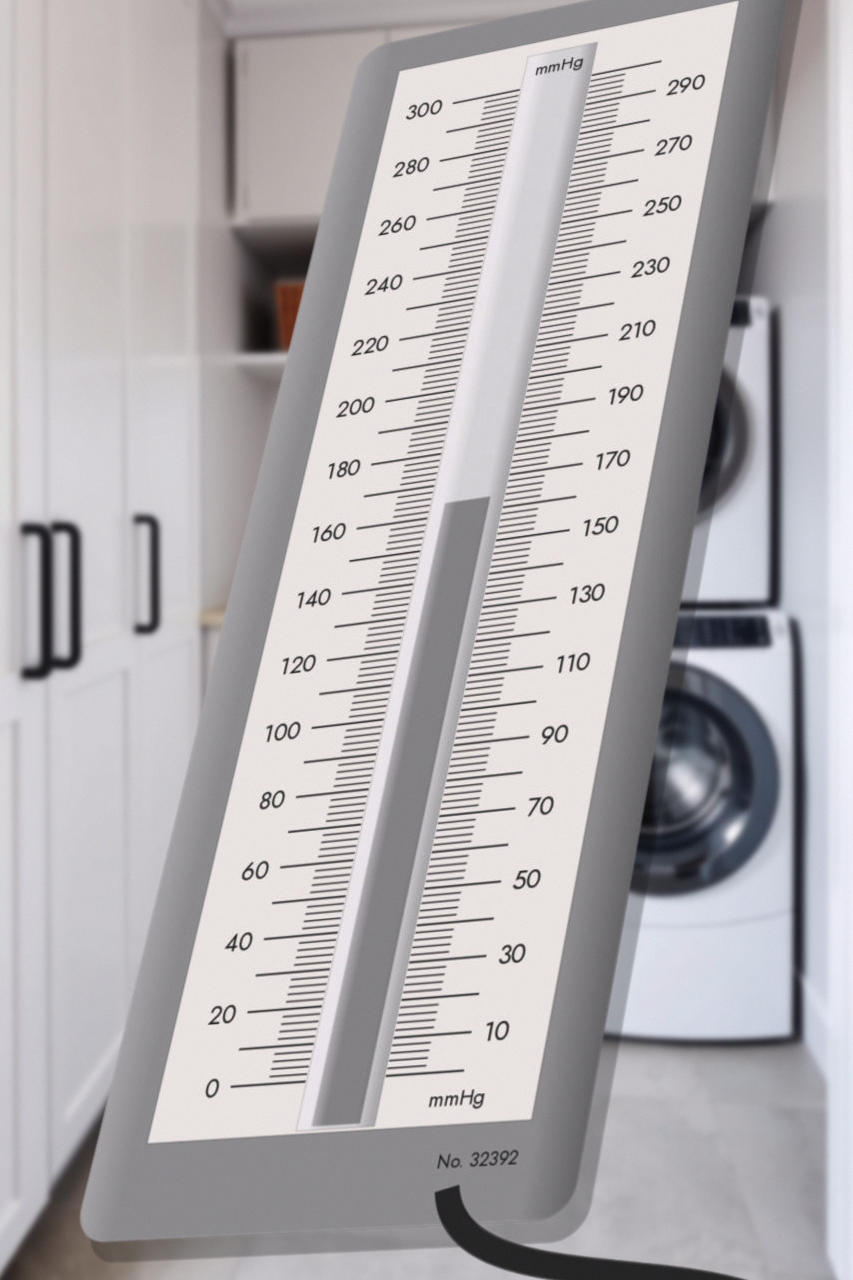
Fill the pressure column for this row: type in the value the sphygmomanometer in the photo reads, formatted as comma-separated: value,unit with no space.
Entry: 164,mmHg
